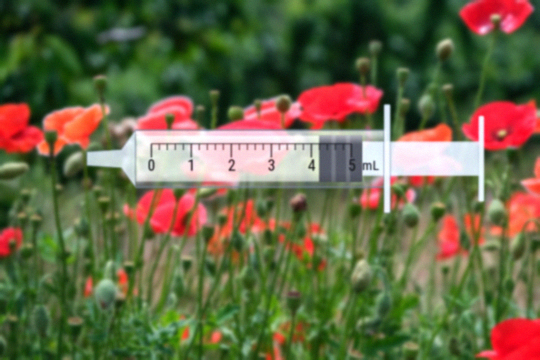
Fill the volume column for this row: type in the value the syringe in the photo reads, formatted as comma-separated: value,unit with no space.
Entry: 4.2,mL
